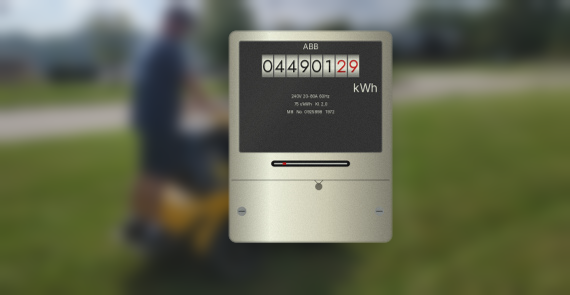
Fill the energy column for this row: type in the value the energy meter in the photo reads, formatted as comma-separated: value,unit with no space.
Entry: 44901.29,kWh
